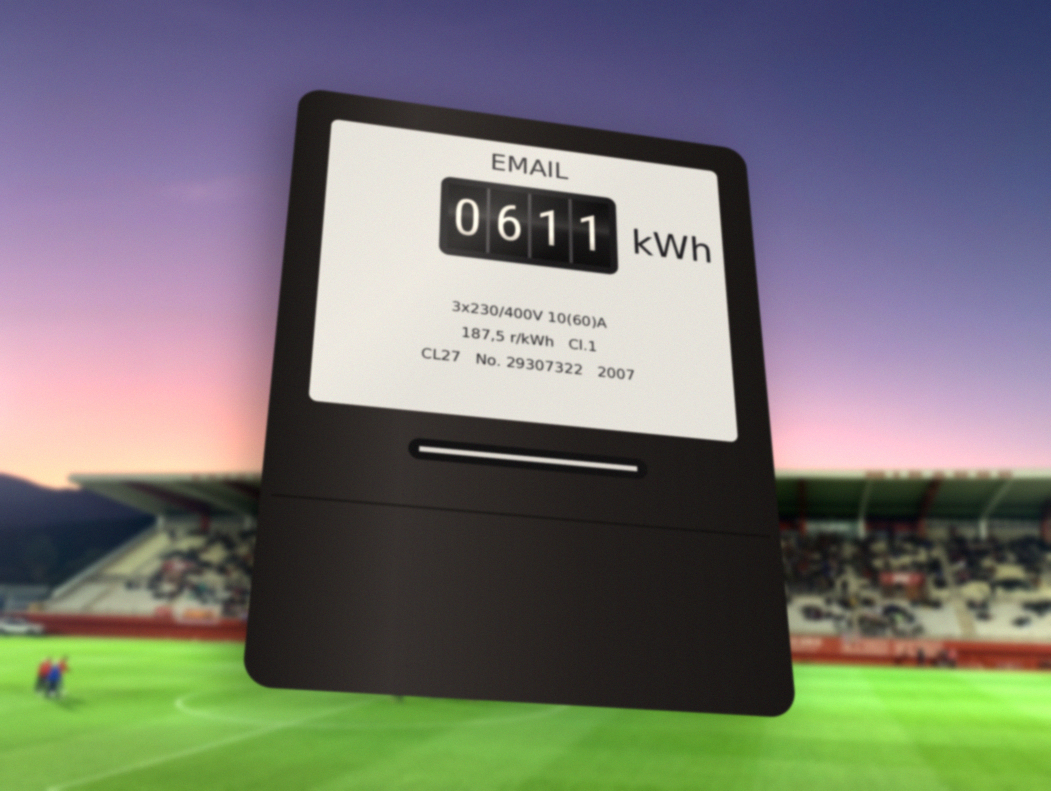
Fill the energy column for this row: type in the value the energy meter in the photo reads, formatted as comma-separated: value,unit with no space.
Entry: 611,kWh
